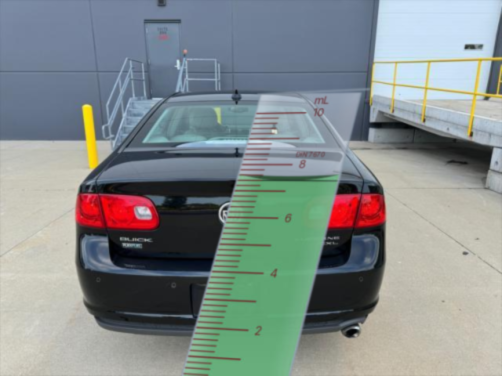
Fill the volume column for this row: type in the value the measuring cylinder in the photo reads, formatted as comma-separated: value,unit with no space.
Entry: 7.4,mL
